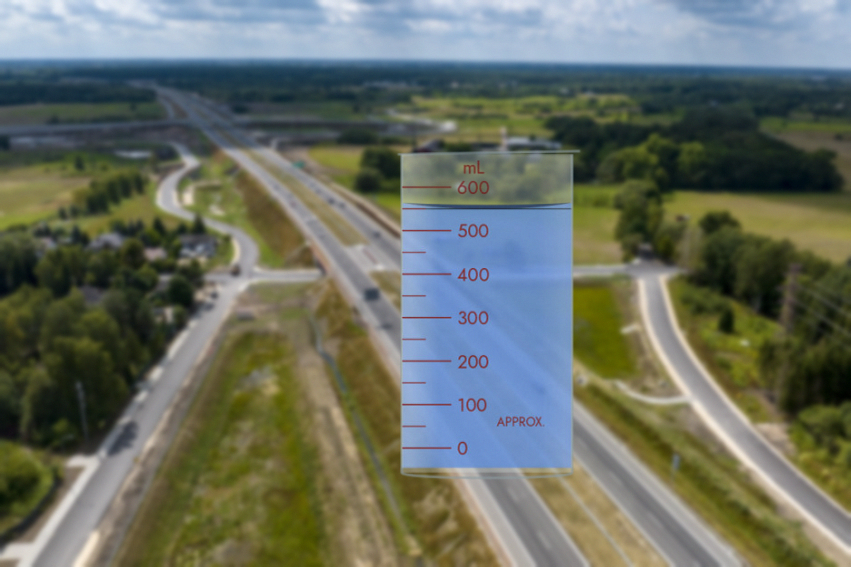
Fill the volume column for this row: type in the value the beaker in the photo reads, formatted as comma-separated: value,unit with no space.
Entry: 550,mL
